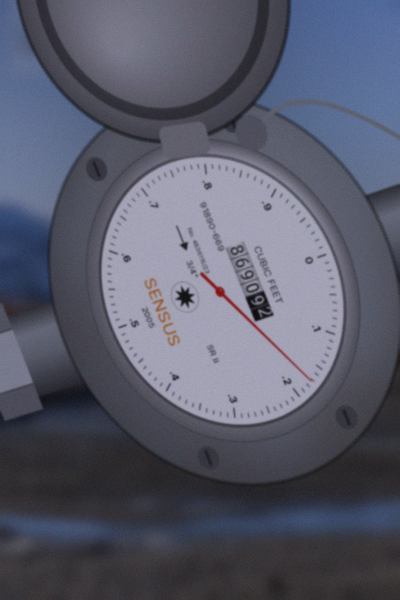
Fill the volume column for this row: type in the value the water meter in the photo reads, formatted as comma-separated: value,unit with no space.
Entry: 869092.17,ft³
